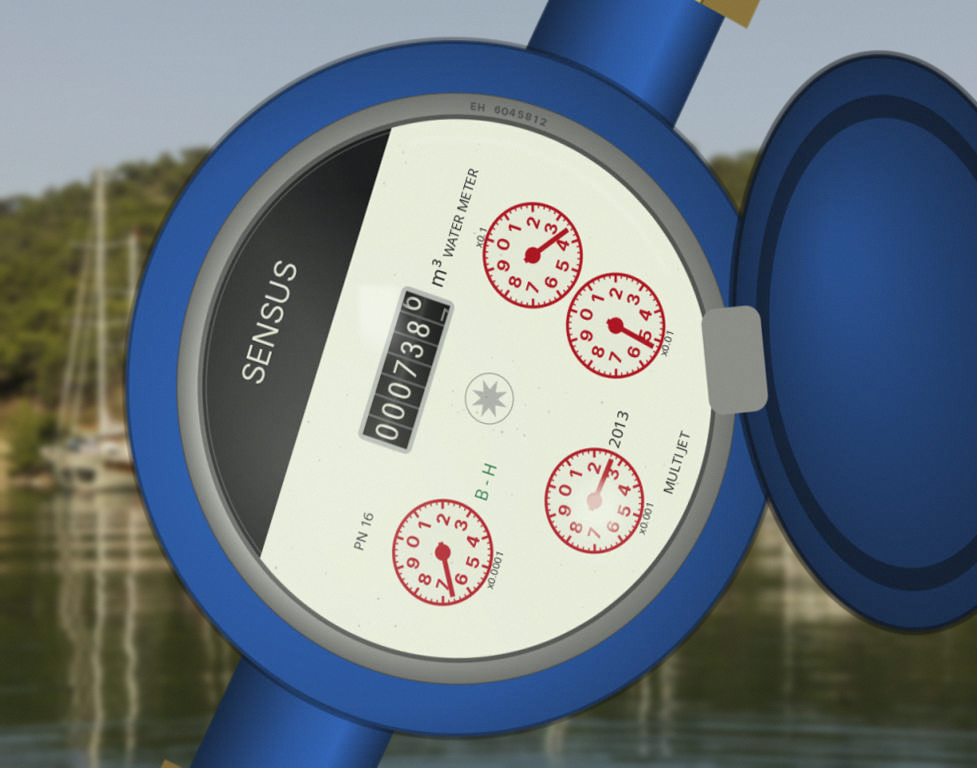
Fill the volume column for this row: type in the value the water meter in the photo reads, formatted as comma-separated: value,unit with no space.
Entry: 7386.3526,m³
